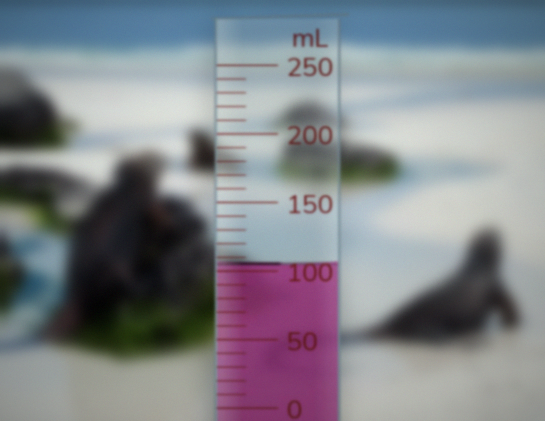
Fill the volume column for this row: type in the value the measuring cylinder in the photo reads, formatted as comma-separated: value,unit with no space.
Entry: 105,mL
